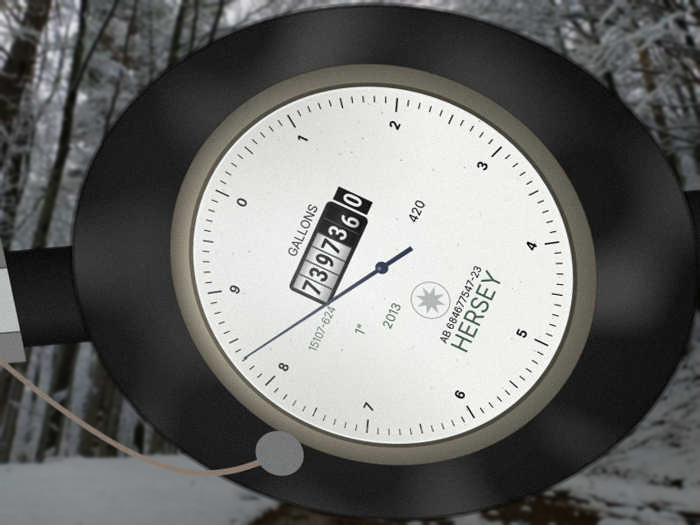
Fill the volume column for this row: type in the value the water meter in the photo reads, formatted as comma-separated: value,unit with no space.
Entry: 7397358.3,gal
